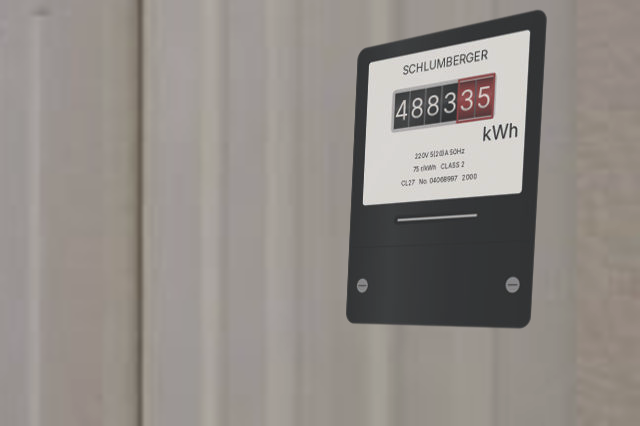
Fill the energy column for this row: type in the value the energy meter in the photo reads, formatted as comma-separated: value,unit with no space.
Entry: 4883.35,kWh
